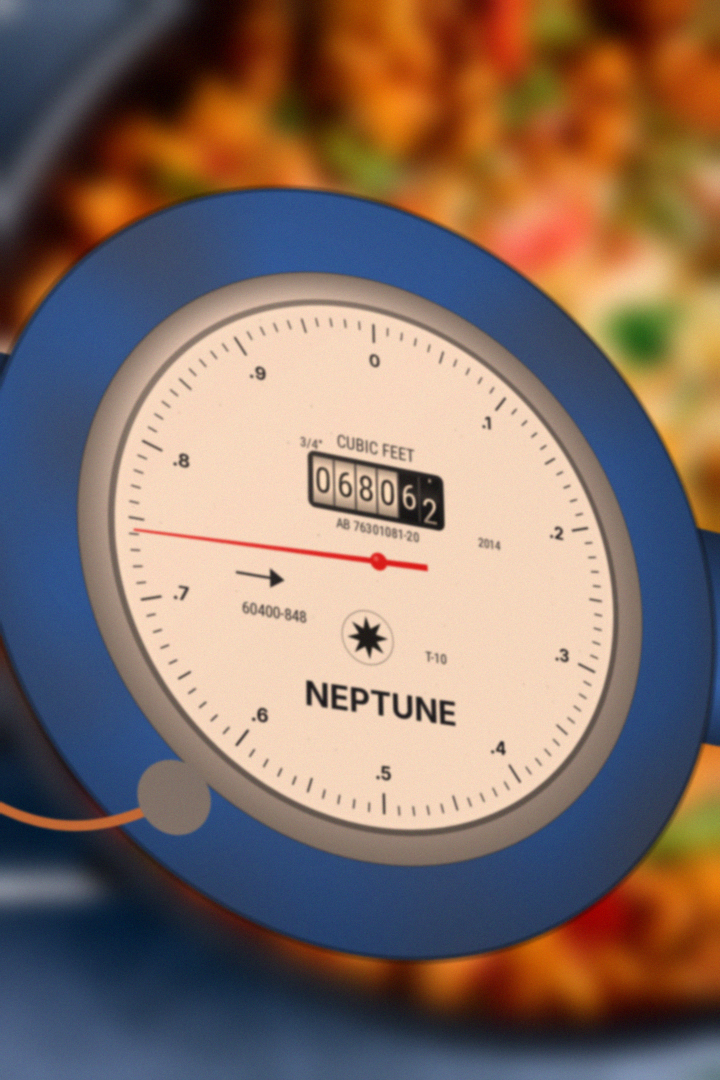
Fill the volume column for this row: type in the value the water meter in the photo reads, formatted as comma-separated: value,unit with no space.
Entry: 68061.74,ft³
